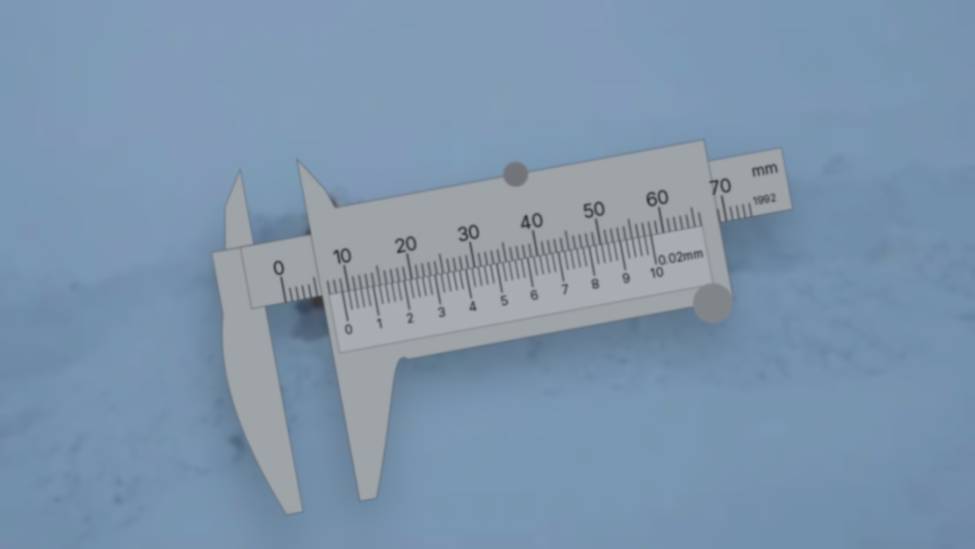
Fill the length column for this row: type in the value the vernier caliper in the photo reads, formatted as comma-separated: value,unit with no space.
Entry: 9.0,mm
